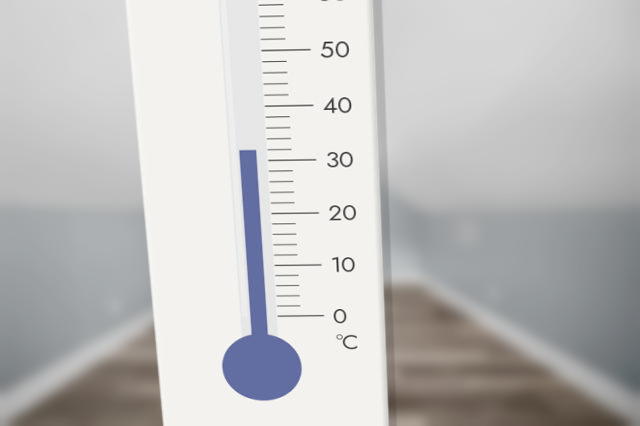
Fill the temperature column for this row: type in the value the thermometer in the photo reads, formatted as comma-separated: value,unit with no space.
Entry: 32,°C
